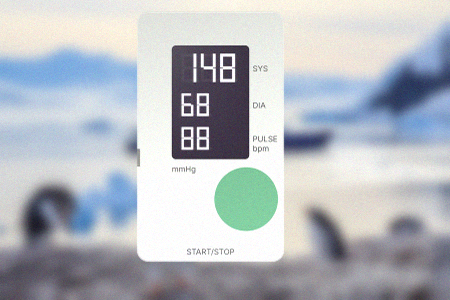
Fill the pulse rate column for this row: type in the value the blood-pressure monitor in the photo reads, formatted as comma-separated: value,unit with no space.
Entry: 88,bpm
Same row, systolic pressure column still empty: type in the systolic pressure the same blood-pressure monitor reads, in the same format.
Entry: 148,mmHg
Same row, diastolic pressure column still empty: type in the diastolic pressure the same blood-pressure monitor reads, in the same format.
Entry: 68,mmHg
